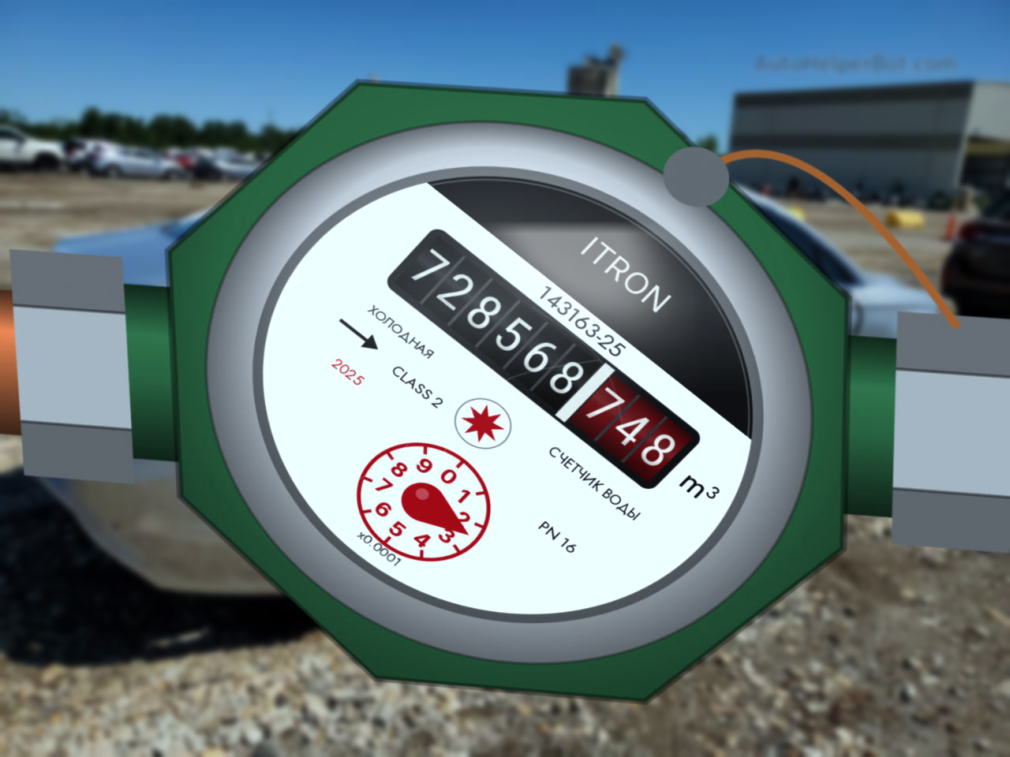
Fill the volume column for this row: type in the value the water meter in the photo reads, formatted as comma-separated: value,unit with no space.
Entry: 728568.7482,m³
